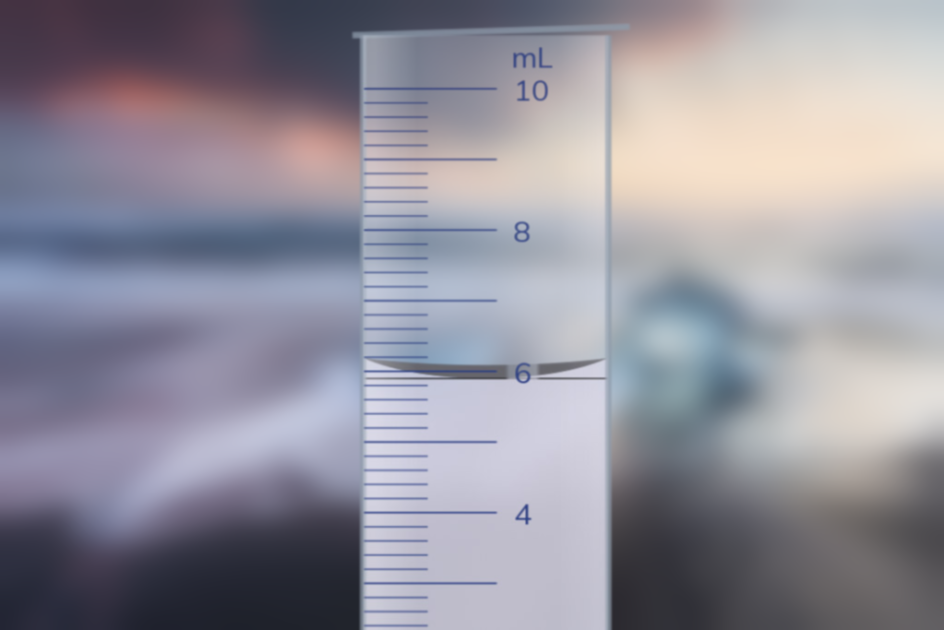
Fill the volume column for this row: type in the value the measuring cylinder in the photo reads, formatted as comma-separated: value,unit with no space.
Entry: 5.9,mL
